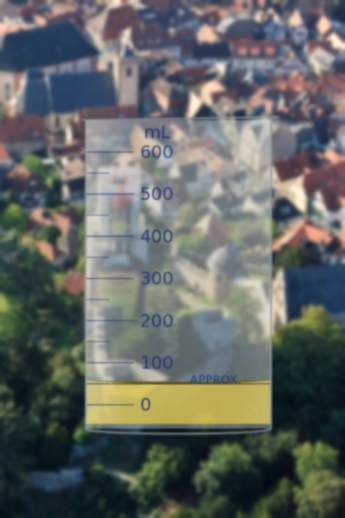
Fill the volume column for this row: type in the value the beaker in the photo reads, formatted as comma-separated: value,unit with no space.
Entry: 50,mL
